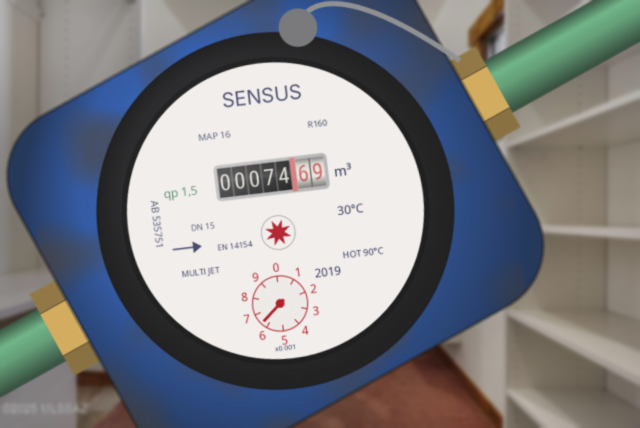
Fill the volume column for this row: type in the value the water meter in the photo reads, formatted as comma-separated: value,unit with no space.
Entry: 74.696,m³
